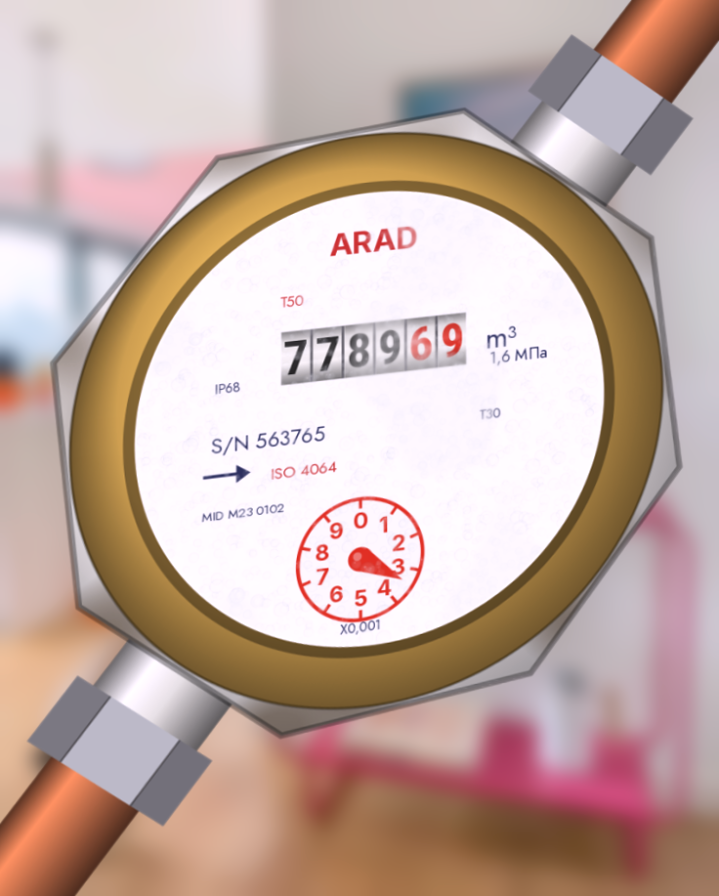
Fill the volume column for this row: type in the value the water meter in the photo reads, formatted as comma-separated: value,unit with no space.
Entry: 7789.693,m³
